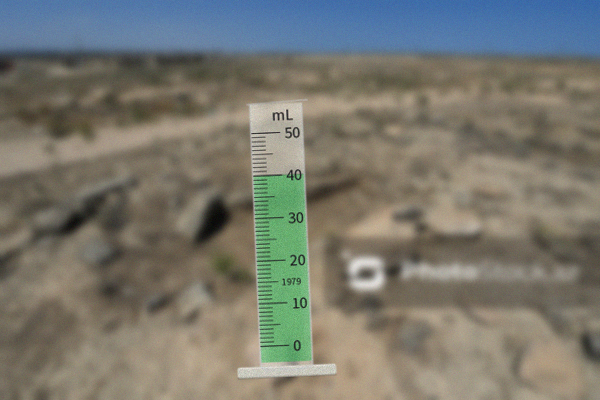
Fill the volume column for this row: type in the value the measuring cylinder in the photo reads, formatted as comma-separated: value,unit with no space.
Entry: 40,mL
